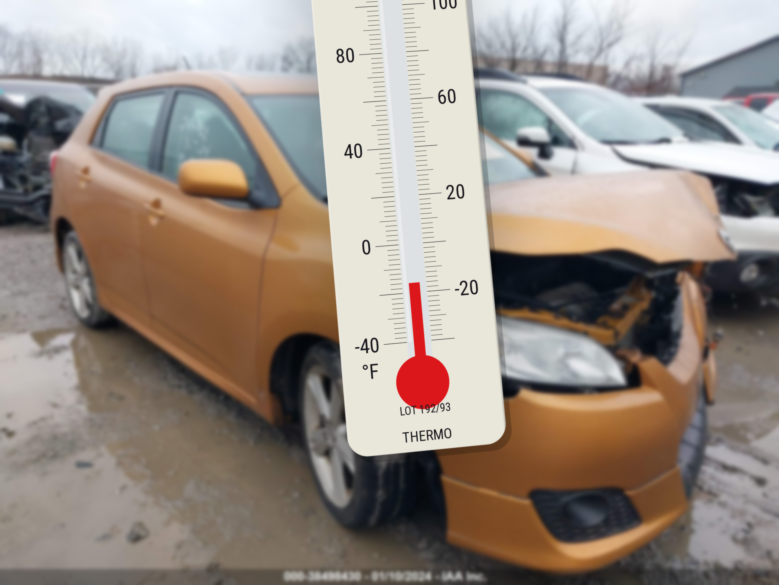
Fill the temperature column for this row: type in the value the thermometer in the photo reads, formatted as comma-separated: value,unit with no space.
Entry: -16,°F
